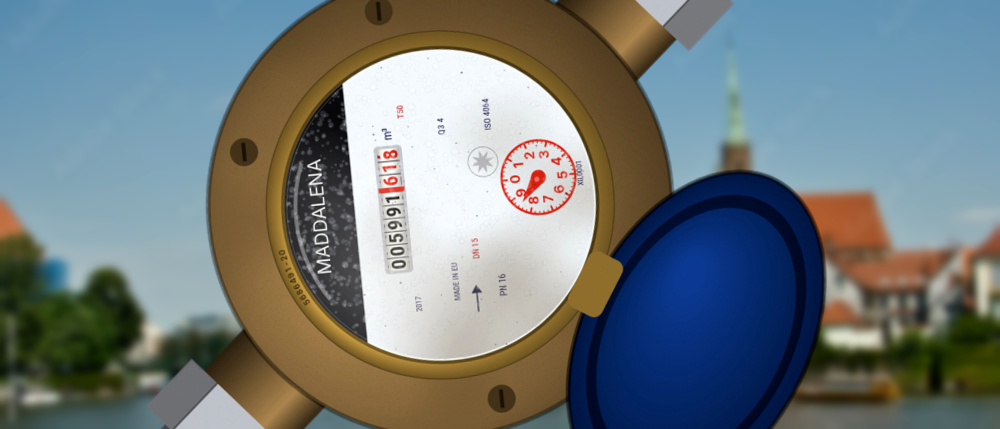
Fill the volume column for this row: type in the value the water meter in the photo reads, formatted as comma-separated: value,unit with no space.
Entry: 5991.6178,m³
